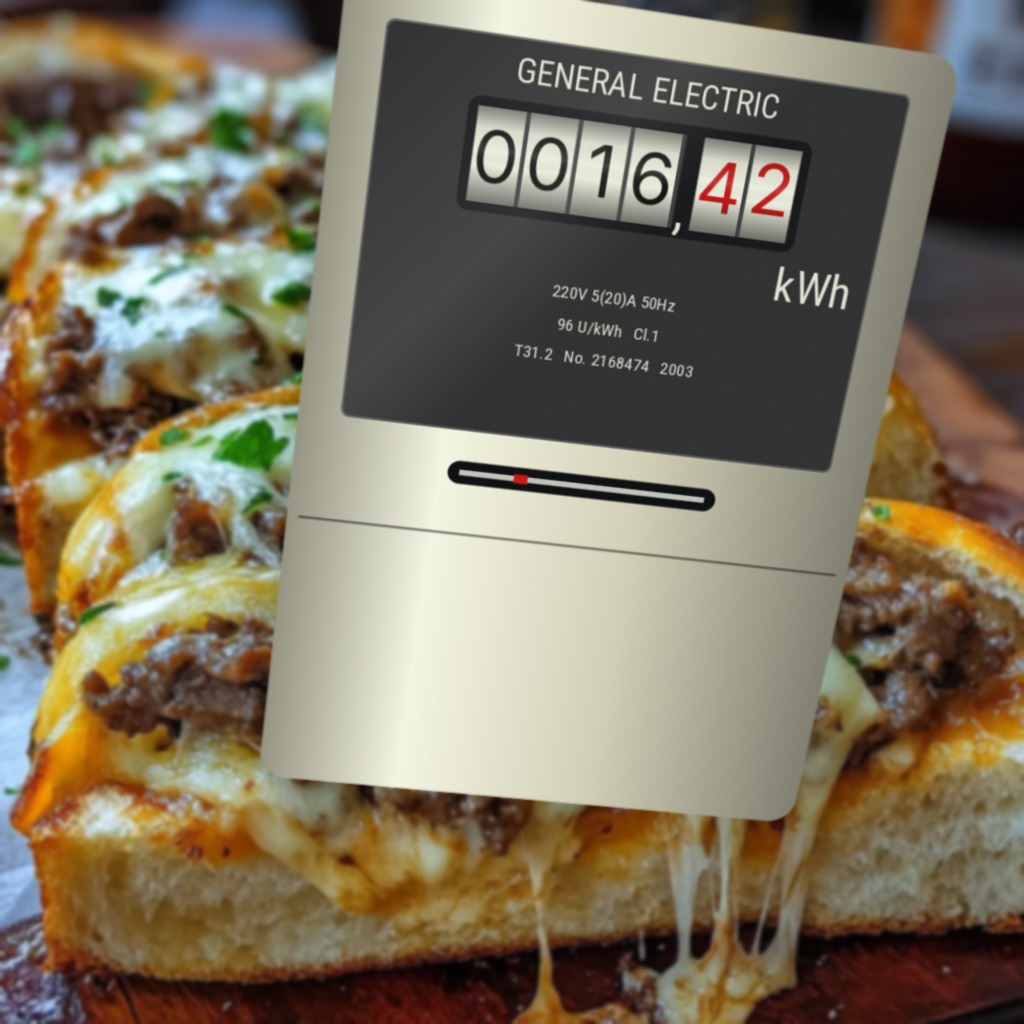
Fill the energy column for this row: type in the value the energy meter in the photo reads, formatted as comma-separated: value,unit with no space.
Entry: 16.42,kWh
